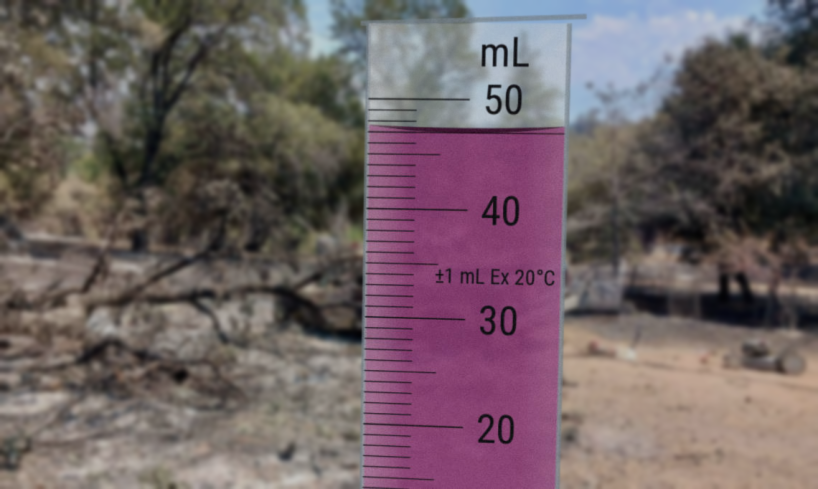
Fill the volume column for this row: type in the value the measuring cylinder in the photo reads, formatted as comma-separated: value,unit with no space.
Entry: 47,mL
